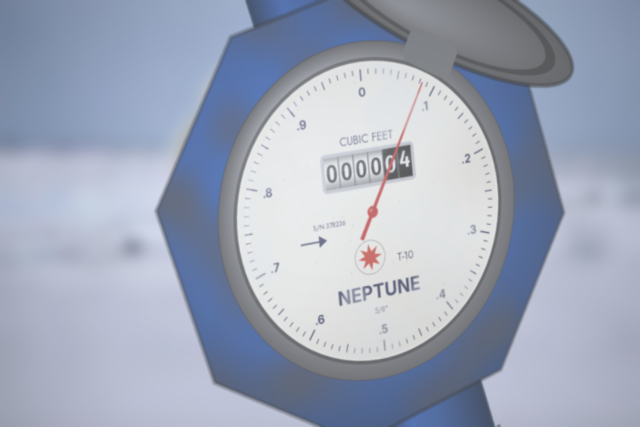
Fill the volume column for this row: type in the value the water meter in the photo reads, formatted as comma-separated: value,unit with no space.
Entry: 4.08,ft³
